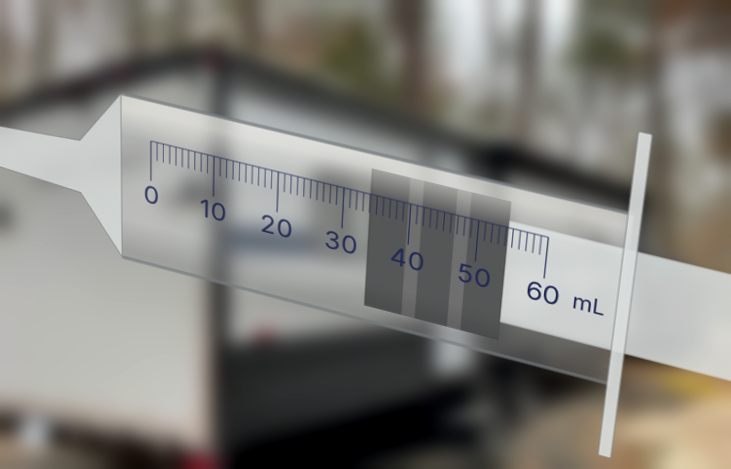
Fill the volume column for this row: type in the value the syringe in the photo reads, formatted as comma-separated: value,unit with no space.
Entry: 34,mL
